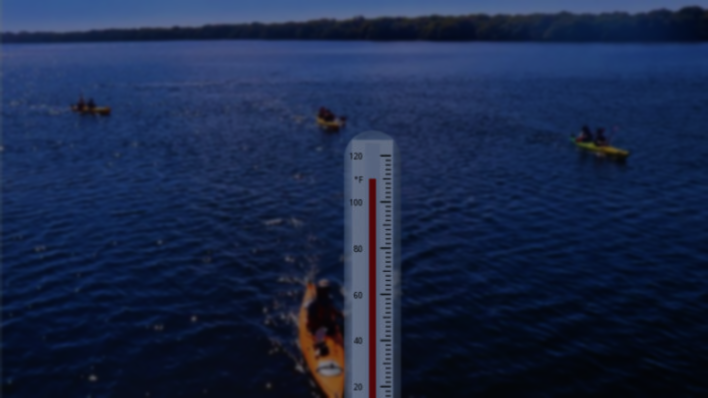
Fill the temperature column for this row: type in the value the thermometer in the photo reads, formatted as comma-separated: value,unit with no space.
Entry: 110,°F
